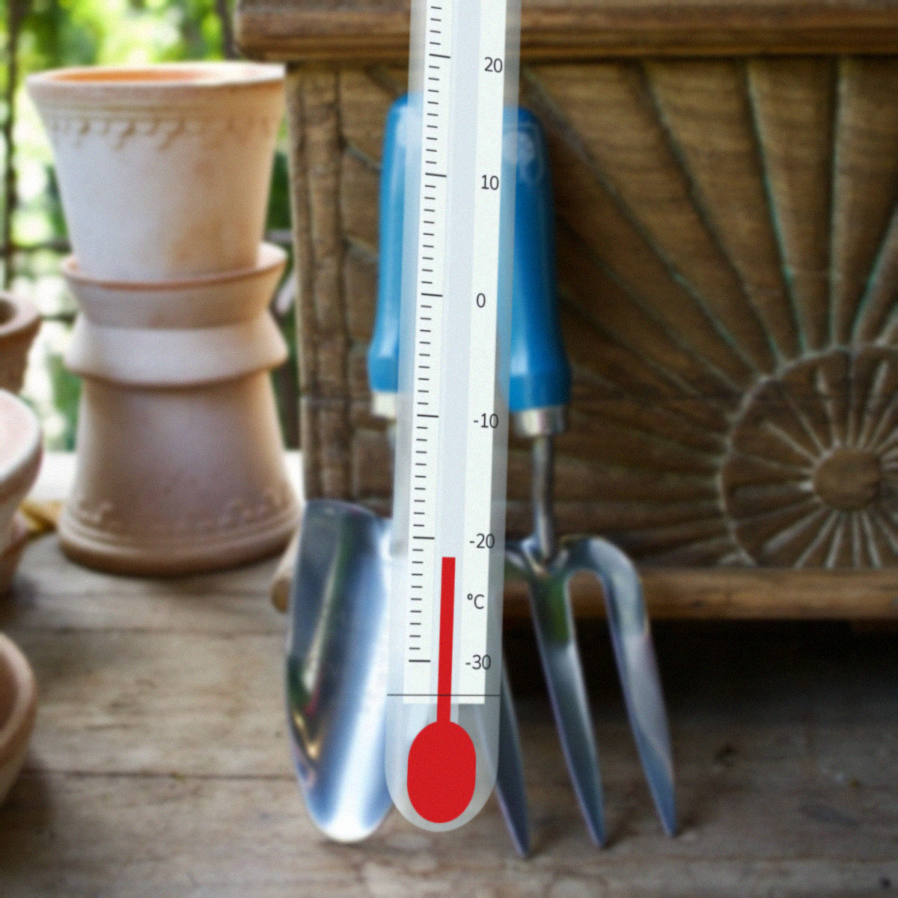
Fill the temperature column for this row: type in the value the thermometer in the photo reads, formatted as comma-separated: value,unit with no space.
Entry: -21.5,°C
